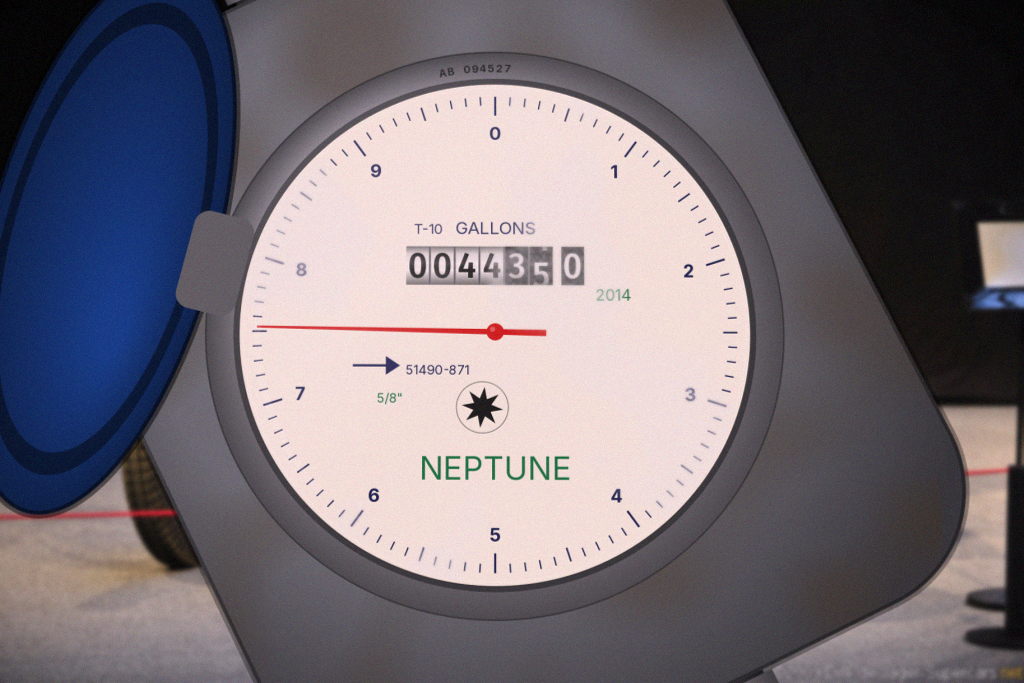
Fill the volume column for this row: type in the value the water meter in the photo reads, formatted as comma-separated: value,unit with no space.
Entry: 44347.5,gal
